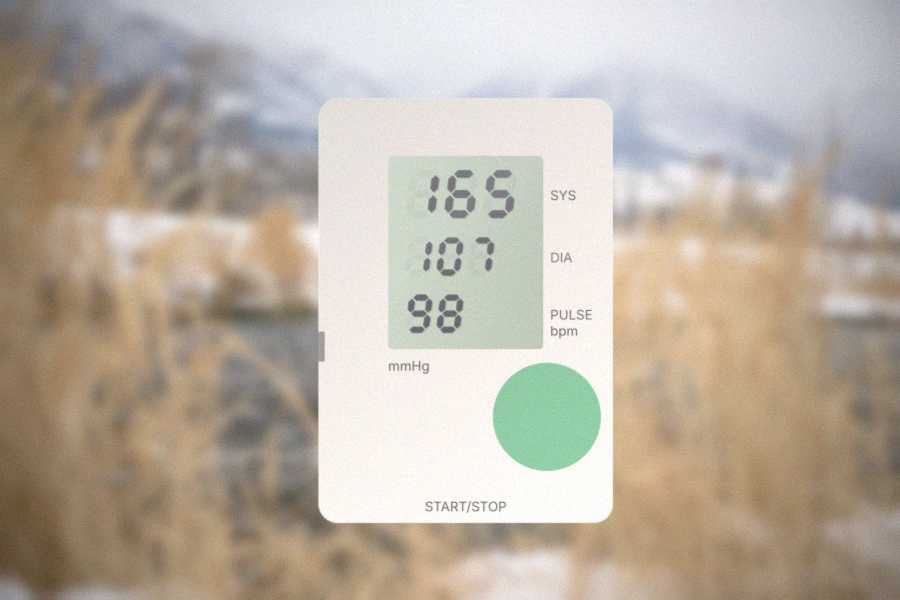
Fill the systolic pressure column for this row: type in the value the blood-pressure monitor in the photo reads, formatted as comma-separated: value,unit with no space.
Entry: 165,mmHg
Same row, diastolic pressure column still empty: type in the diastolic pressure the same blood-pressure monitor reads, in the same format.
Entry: 107,mmHg
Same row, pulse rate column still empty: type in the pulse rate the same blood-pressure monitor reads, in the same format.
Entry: 98,bpm
